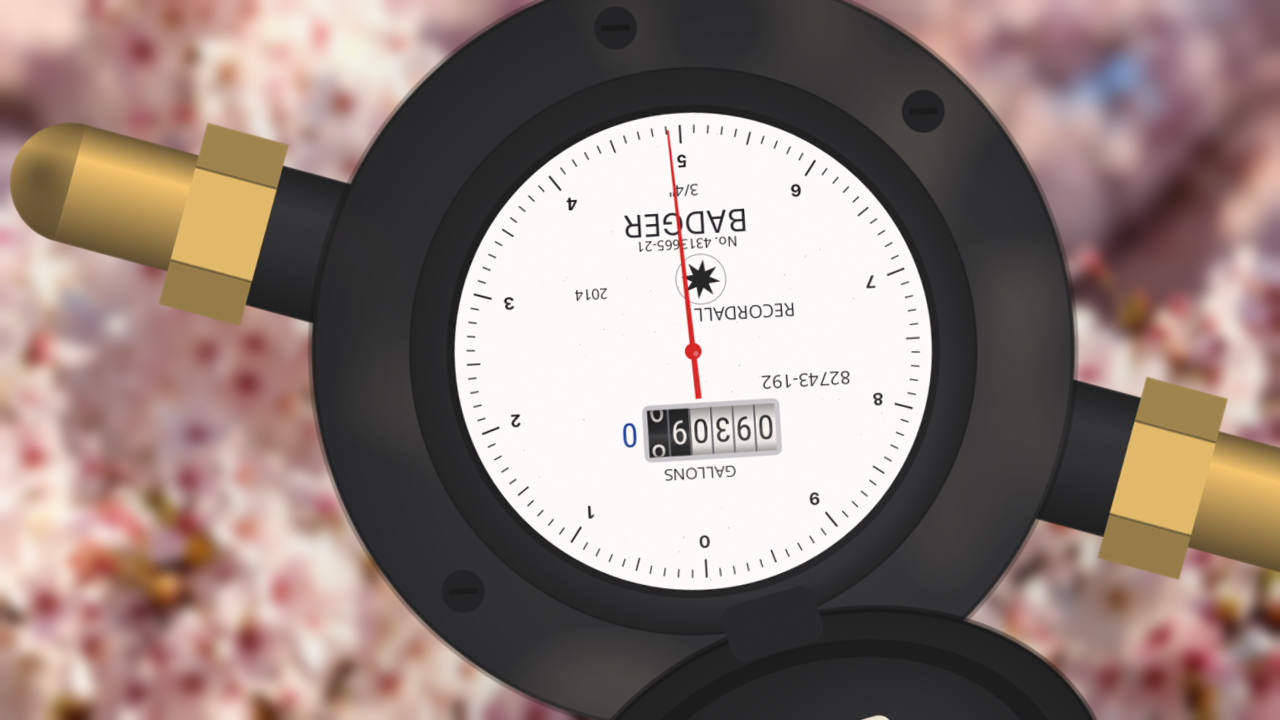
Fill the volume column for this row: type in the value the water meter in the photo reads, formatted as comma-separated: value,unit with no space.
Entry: 930984.9,gal
